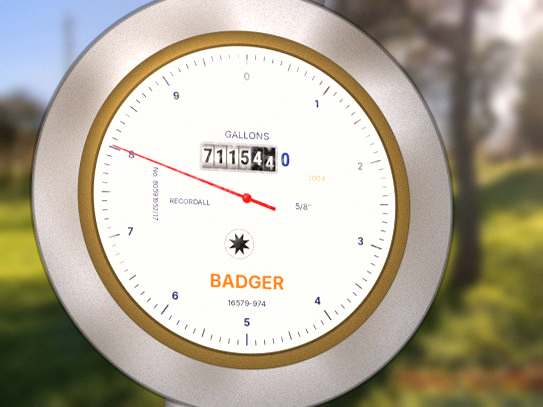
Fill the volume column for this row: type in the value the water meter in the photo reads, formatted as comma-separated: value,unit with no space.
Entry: 7115438.0,gal
